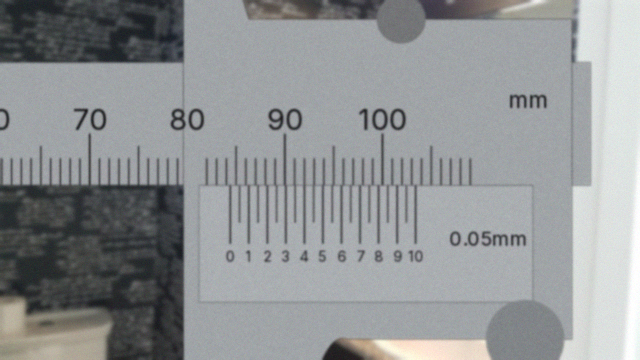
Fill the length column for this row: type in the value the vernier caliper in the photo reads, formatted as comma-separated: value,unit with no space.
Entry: 84.4,mm
